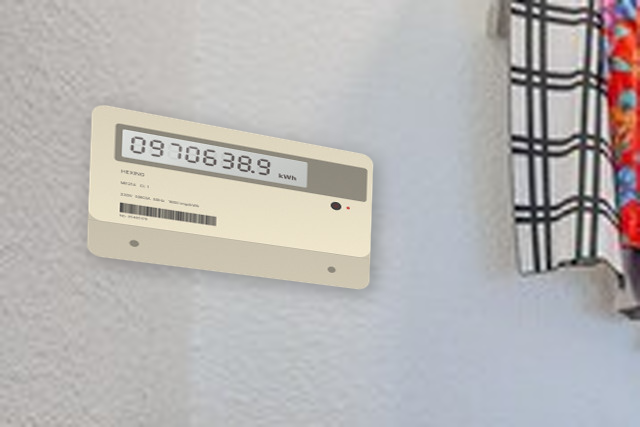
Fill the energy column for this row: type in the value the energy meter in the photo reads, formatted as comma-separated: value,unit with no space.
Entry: 970638.9,kWh
